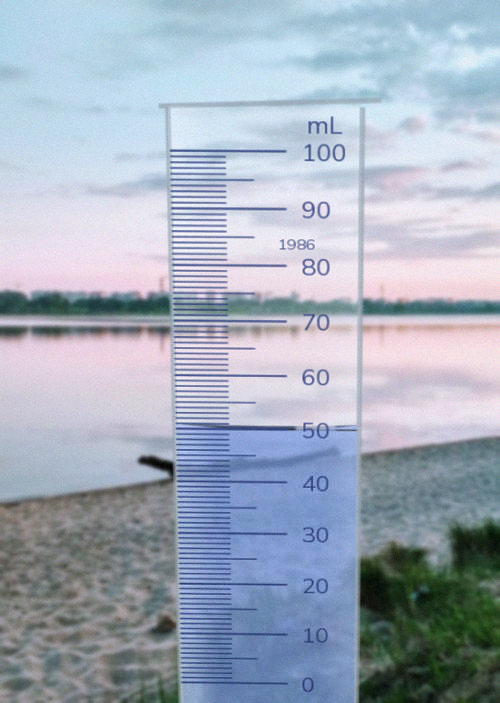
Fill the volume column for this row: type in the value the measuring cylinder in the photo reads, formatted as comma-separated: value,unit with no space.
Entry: 50,mL
